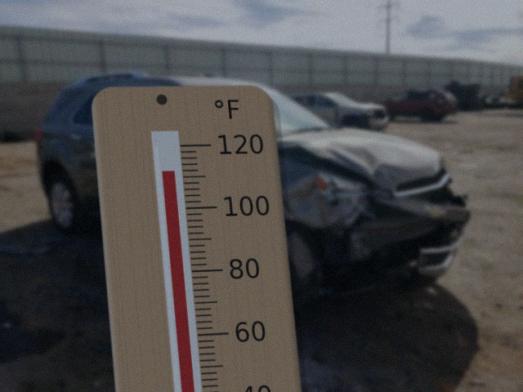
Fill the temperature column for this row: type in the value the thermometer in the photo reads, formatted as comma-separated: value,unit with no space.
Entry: 112,°F
